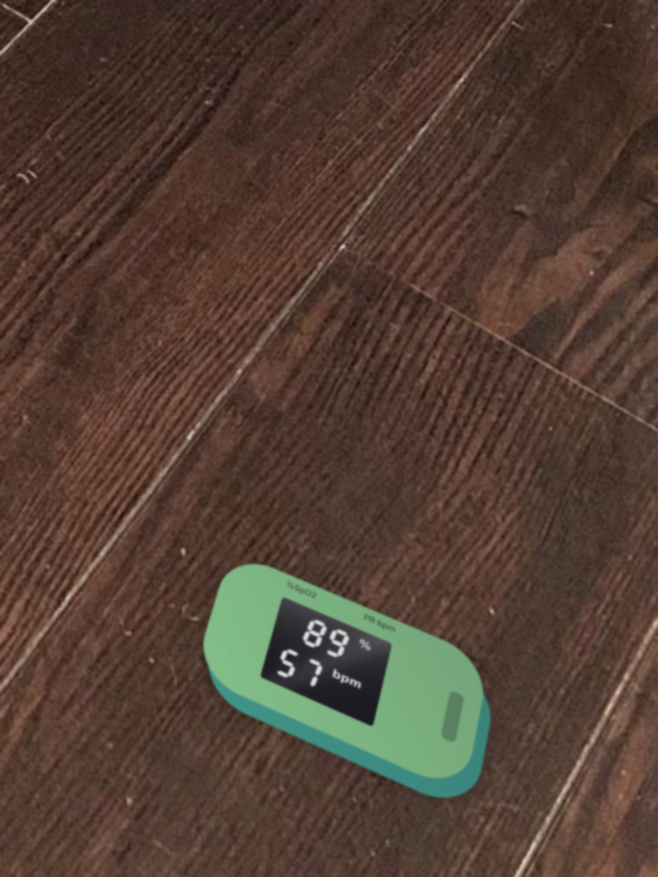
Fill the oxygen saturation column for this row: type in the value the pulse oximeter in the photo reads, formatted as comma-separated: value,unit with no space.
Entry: 89,%
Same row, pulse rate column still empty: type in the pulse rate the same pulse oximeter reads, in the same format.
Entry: 57,bpm
